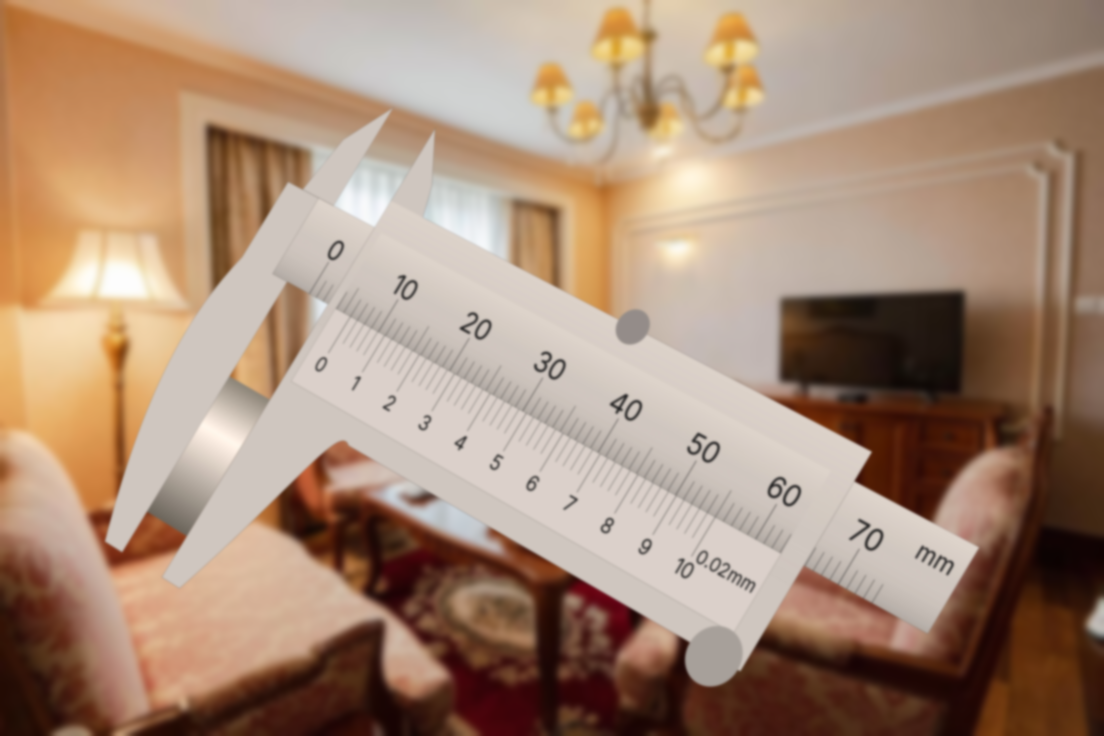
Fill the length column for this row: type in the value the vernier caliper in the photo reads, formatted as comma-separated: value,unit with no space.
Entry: 6.0,mm
